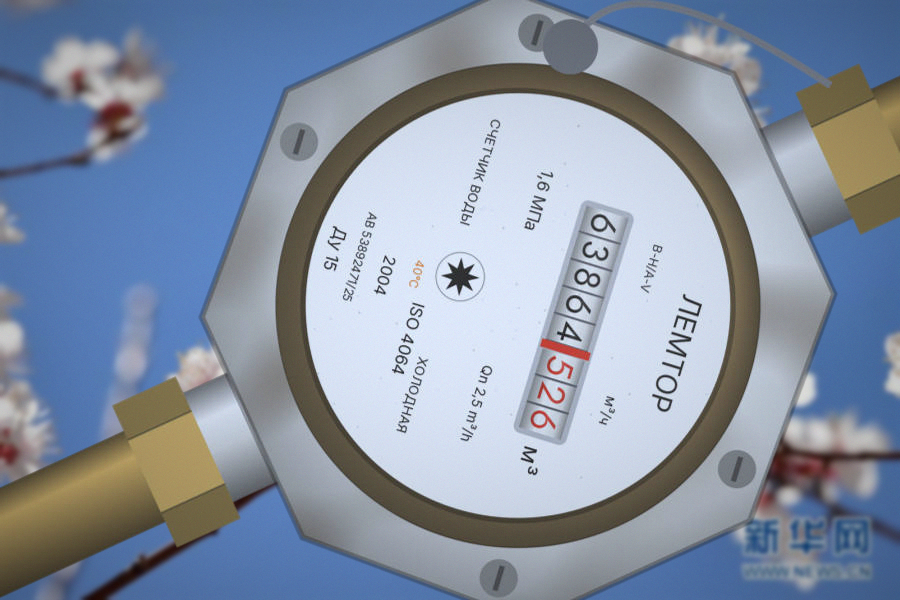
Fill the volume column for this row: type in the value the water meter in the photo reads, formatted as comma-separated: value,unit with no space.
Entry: 63864.526,m³
